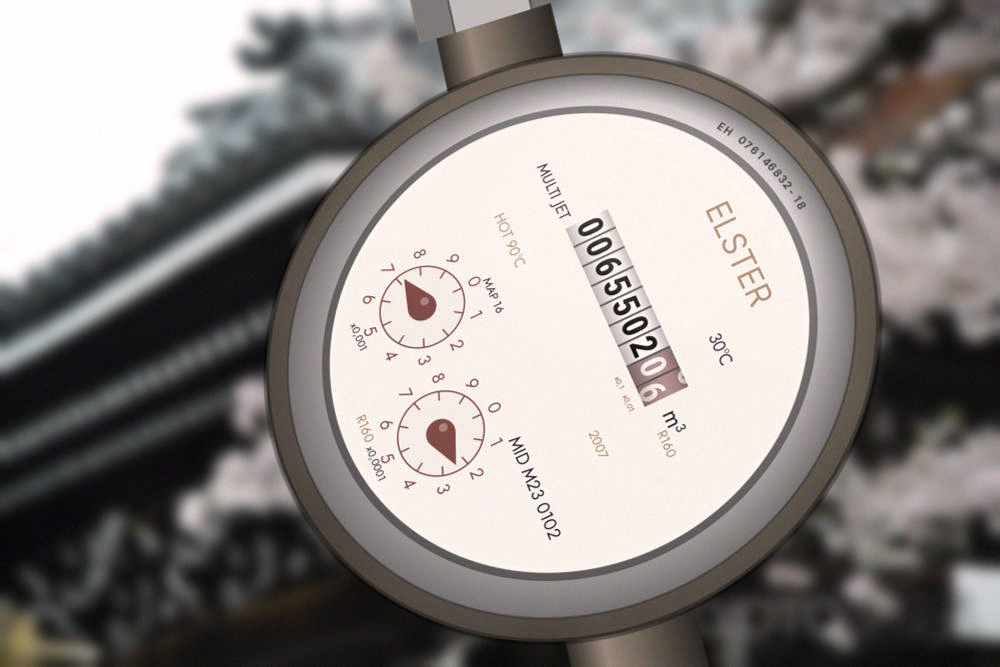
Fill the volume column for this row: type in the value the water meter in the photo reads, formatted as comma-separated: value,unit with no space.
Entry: 65502.0572,m³
